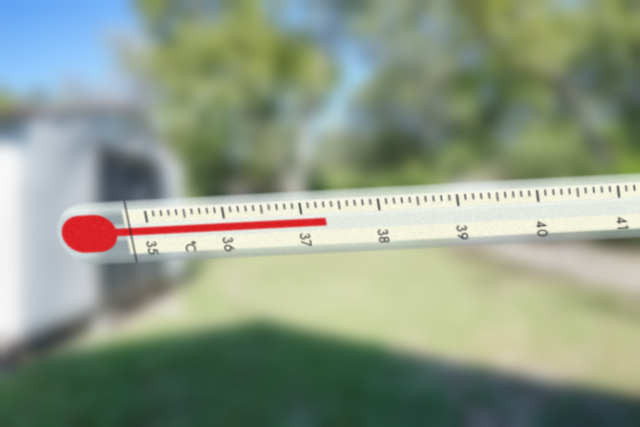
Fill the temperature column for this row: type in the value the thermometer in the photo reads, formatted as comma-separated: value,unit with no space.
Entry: 37.3,°C
